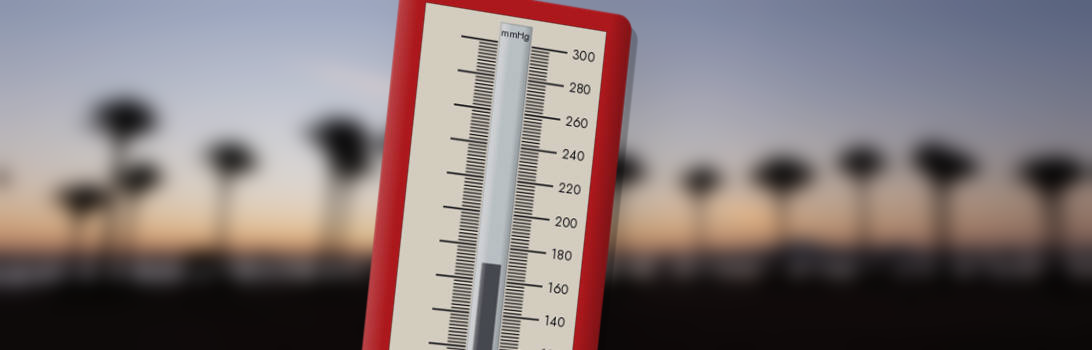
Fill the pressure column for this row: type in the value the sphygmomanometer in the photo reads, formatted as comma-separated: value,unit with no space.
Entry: 170,mmHg
